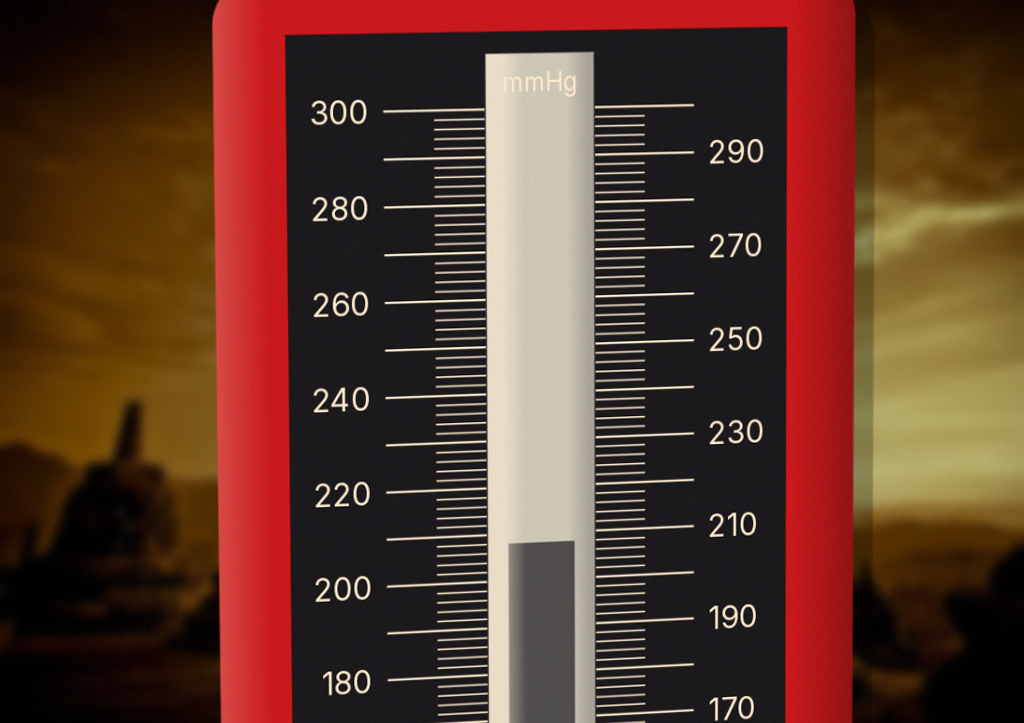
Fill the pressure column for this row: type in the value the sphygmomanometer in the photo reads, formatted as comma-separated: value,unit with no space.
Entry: 208,mmHg
